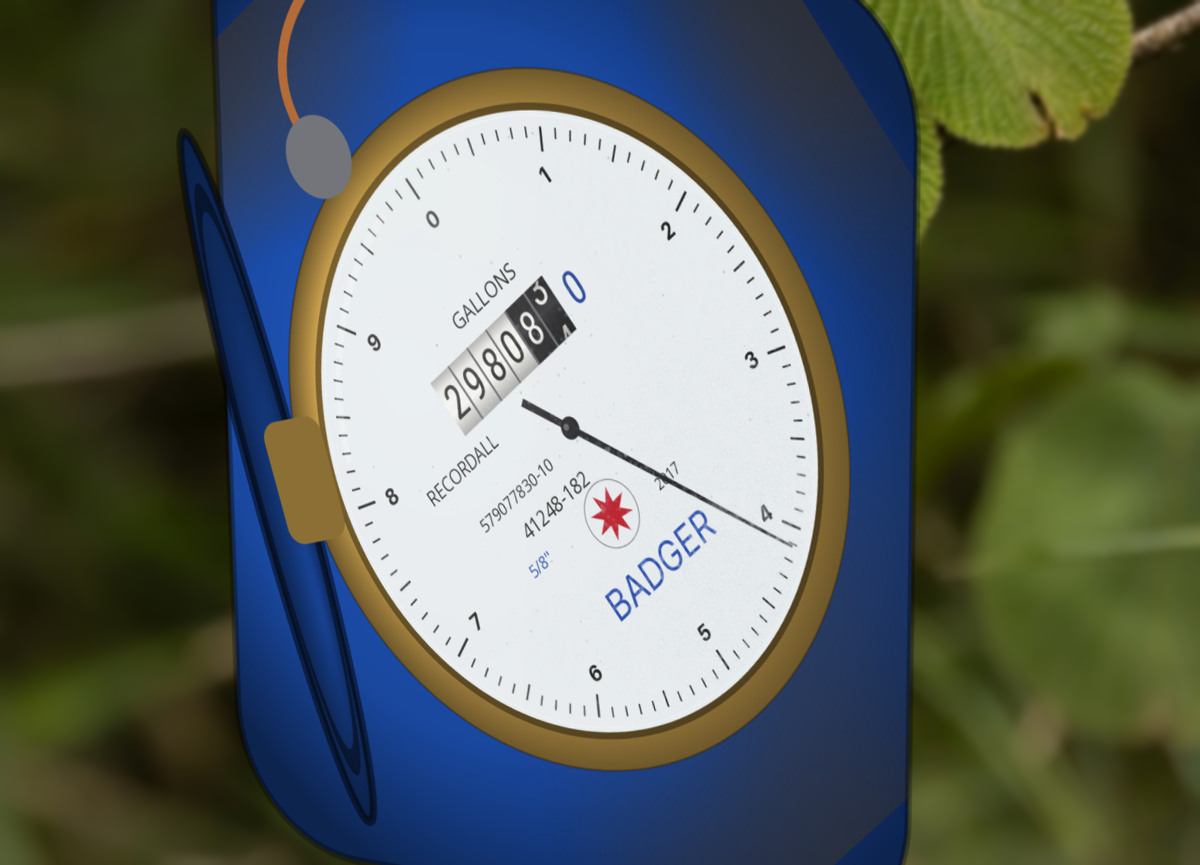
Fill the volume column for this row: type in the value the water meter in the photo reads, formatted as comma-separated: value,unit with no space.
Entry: 2980834.1,gal
